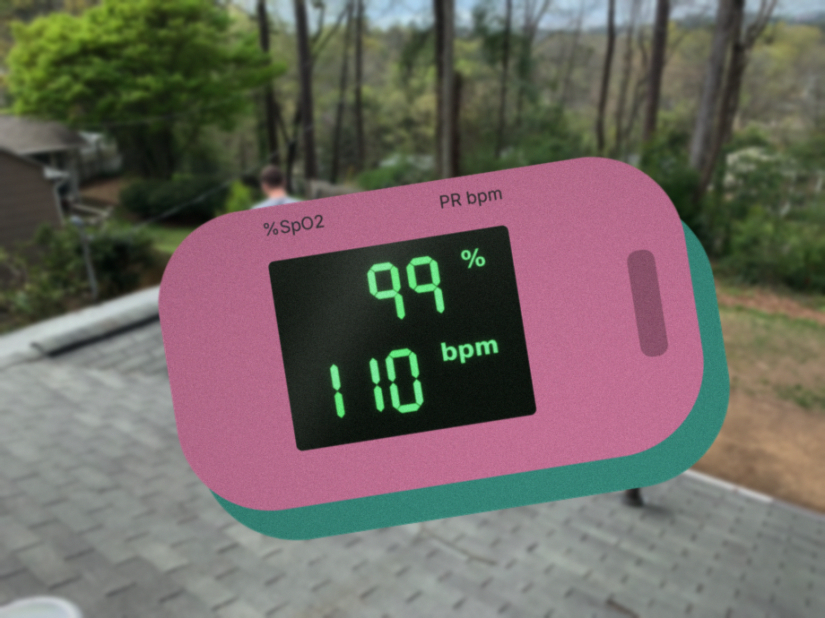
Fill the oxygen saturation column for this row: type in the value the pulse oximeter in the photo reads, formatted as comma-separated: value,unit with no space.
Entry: 99,%
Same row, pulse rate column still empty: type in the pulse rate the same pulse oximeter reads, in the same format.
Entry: 110,bpm
